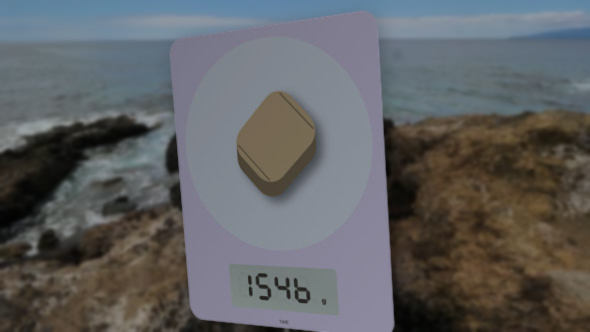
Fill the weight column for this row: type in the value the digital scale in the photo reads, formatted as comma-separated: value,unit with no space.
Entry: 1546,g
